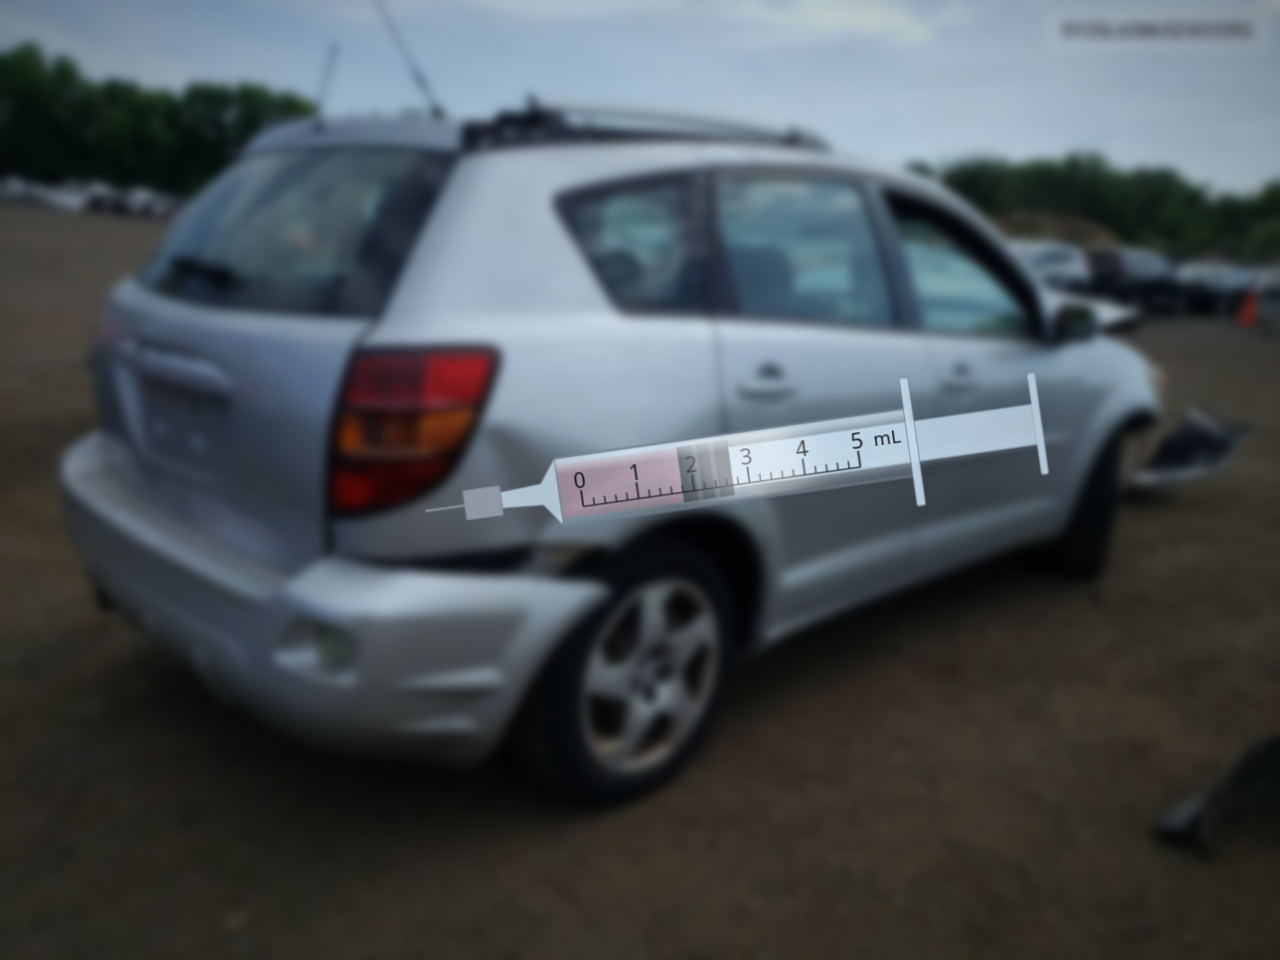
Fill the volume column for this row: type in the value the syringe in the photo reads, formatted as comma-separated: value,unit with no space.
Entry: 1.8,mL
